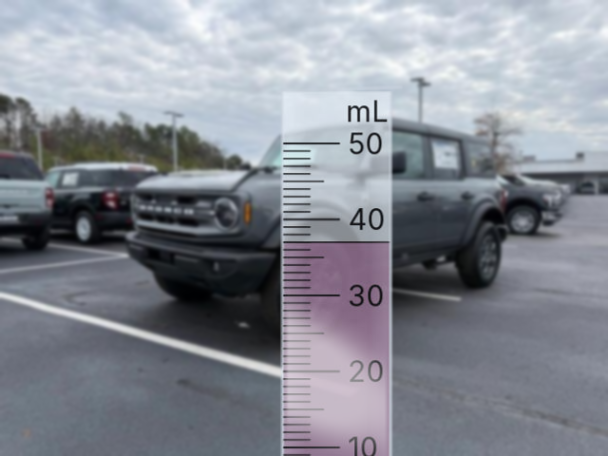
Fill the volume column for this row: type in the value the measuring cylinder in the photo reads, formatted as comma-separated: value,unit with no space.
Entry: 37,mL
